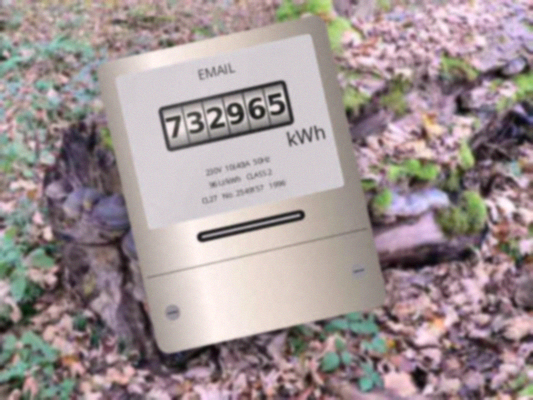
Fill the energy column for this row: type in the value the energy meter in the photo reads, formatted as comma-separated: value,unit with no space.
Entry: 732965,kWh
